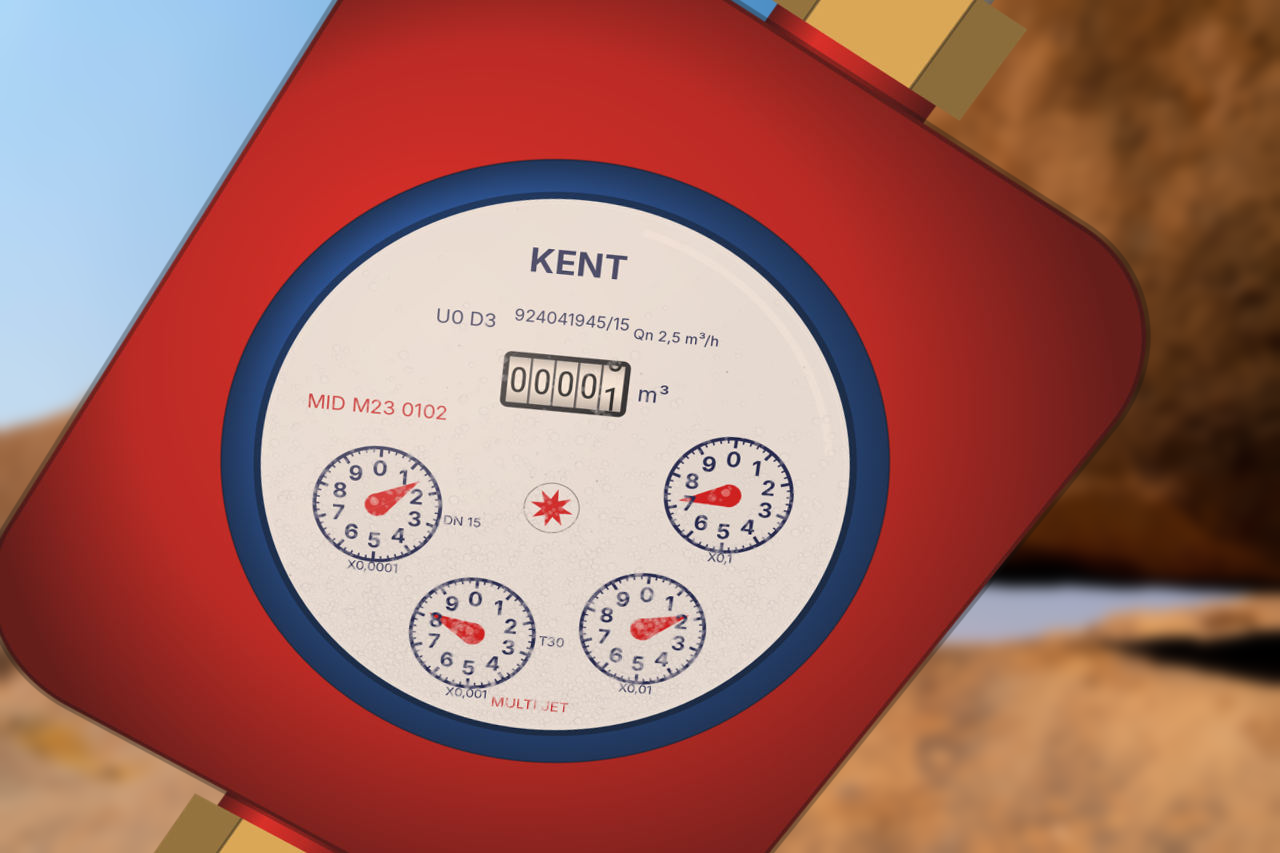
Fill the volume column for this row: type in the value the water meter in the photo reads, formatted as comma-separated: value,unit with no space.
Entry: 0.7181,m³
